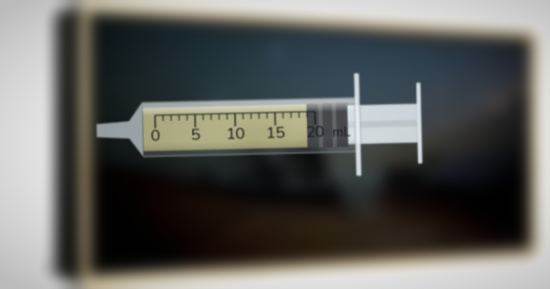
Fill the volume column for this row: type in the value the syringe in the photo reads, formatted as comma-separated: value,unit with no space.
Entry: 19,mL
